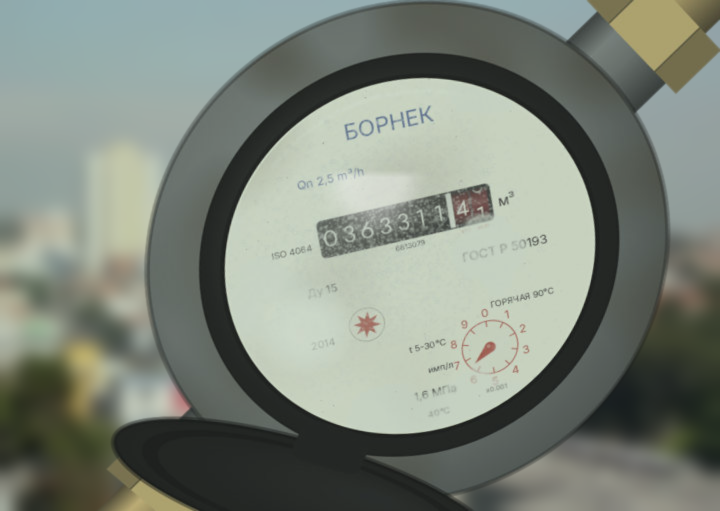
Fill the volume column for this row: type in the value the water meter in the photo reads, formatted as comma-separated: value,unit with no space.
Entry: 363311.406,m³
